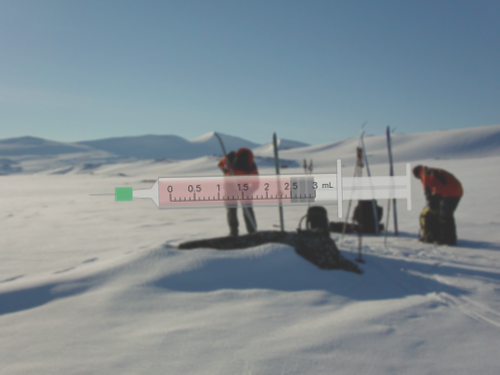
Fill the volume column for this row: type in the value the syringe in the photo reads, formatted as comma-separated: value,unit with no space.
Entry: 2.5,mL
